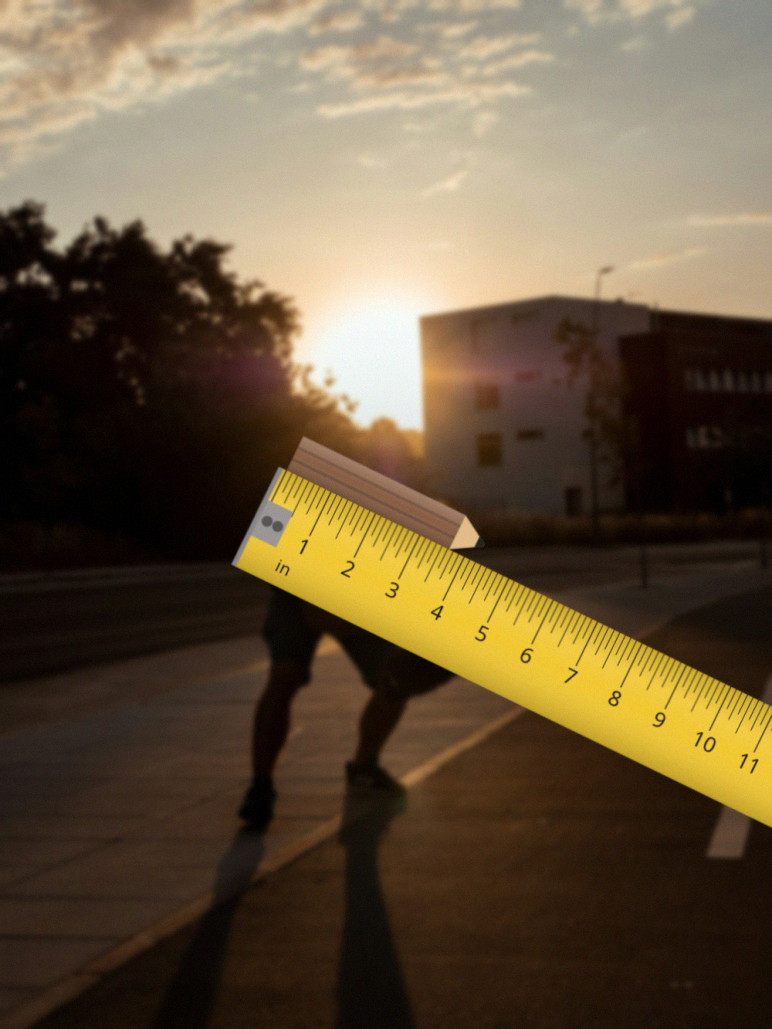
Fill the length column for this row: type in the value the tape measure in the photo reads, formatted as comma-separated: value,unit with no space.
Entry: 4.25,in
